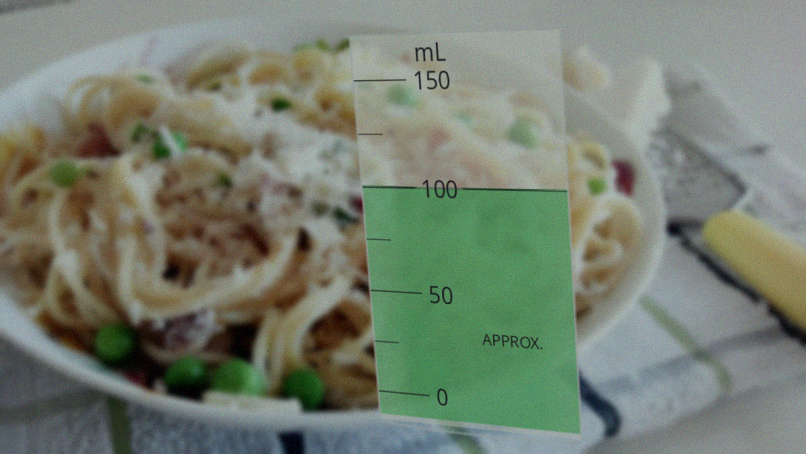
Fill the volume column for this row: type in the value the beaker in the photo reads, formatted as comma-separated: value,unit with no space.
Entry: 100,mL
